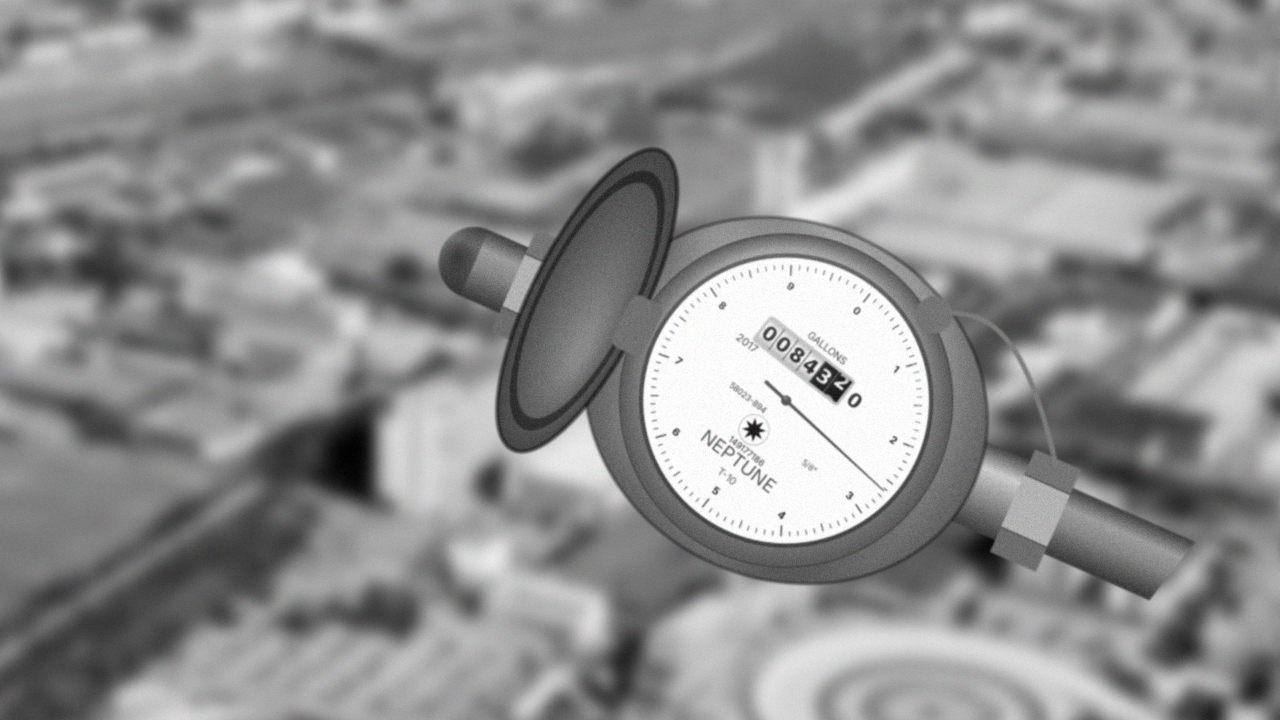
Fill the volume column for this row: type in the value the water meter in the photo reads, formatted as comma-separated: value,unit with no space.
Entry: 84322.6,gal
